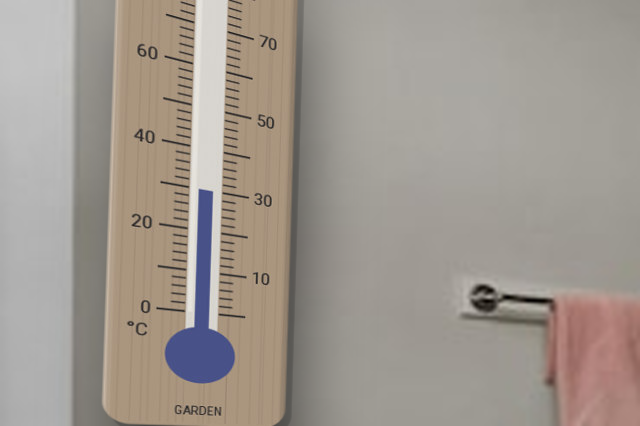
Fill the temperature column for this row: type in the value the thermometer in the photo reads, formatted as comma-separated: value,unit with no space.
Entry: 30,°C
